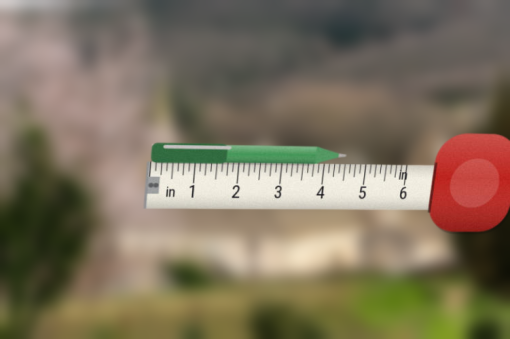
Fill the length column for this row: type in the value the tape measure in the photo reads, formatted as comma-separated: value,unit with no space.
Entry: 4.5,in
